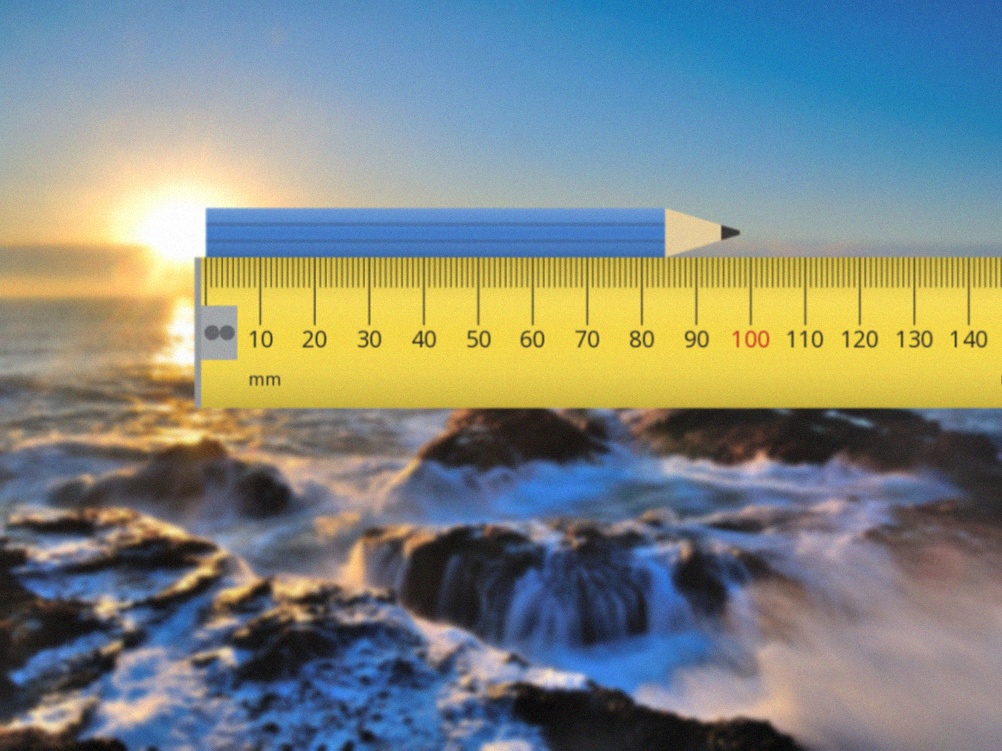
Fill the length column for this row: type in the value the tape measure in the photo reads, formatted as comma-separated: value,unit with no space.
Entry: 98,mm
